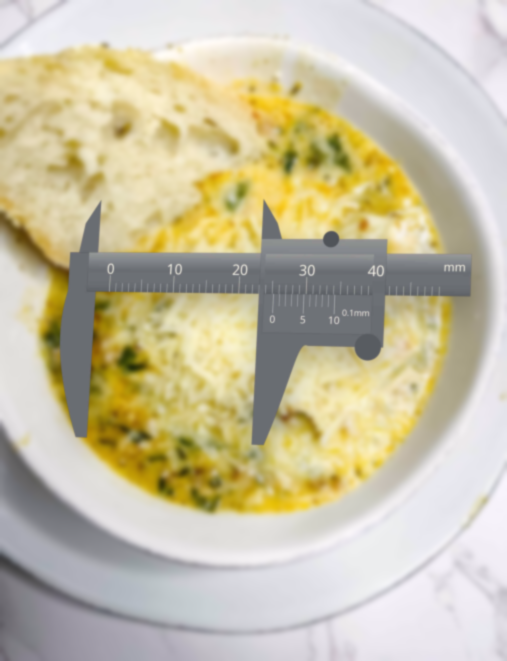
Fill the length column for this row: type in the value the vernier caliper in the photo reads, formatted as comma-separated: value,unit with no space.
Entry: 25.2,mm
